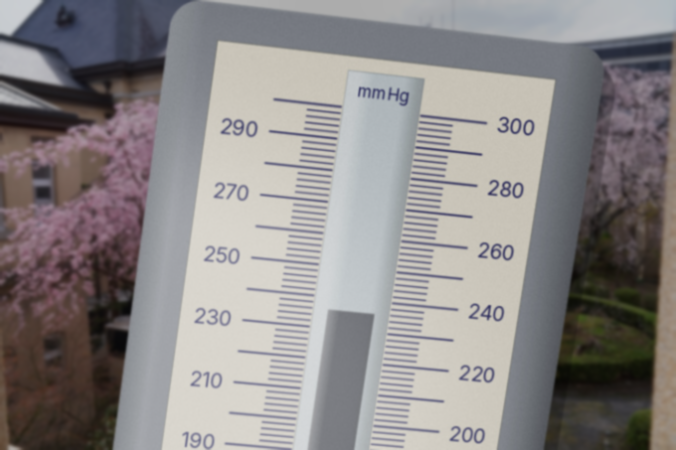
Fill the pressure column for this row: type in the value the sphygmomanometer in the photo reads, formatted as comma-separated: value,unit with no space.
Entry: 236,mmHg
